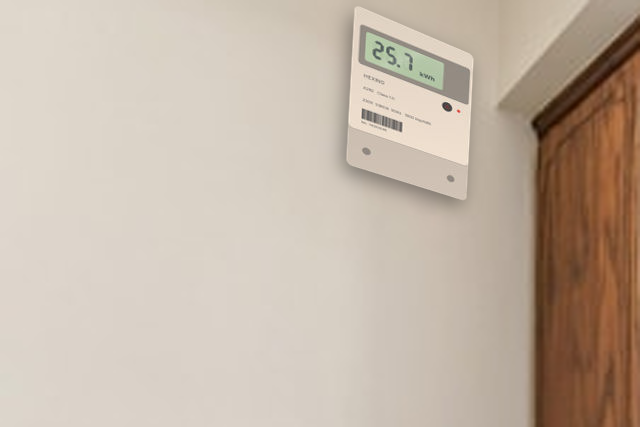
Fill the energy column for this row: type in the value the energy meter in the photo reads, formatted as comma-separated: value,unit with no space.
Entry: 25.7,kWh
